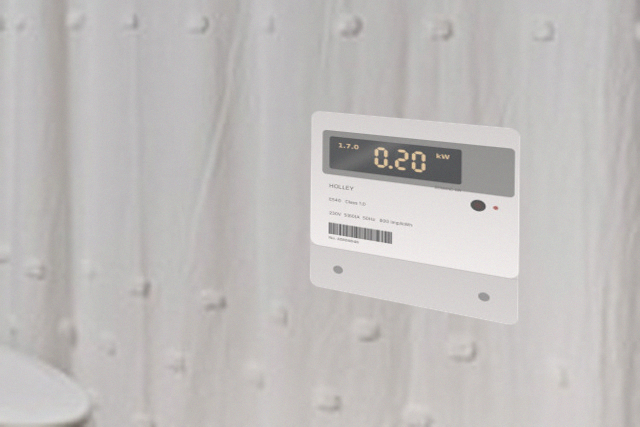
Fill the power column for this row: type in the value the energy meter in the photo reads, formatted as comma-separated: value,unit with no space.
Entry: 0.20,kW
